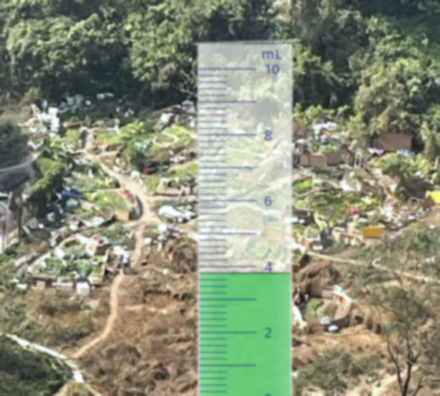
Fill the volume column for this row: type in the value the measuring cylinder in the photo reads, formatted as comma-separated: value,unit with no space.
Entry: 3.8,mL
